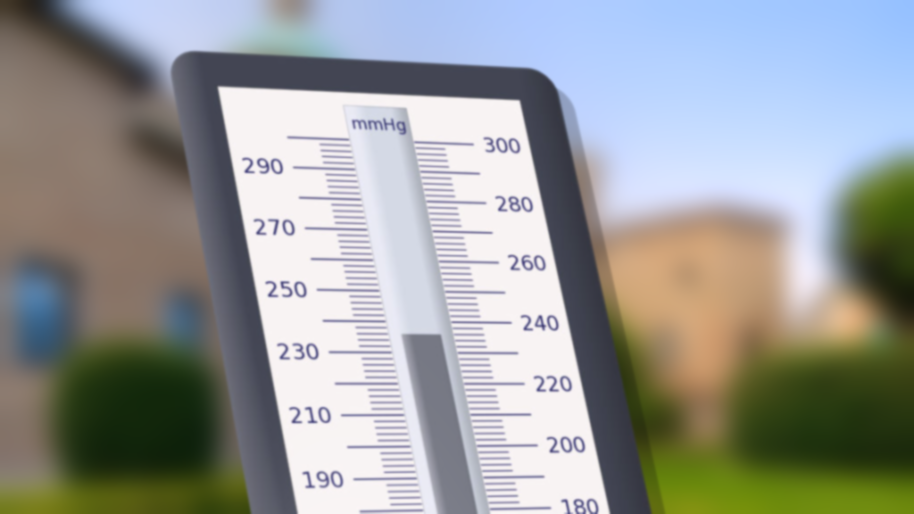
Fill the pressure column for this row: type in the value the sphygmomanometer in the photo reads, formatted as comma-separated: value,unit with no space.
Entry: 236,mmHg
